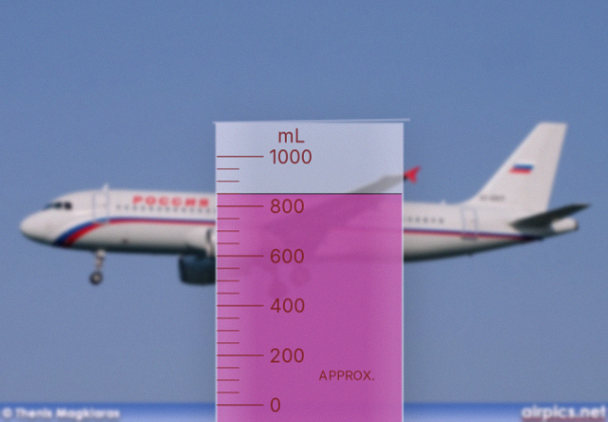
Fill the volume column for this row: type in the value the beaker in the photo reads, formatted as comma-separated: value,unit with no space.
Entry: 850,mL
